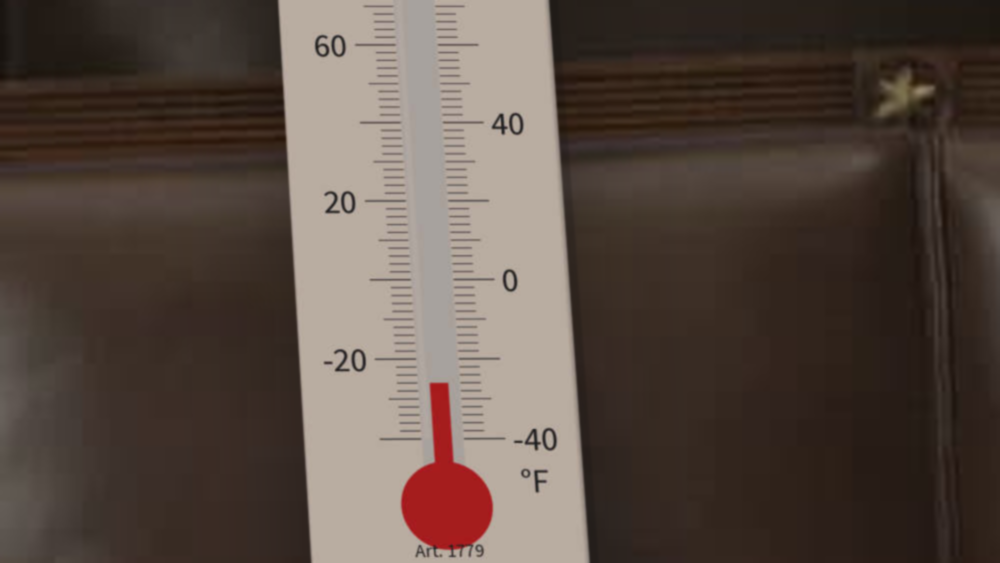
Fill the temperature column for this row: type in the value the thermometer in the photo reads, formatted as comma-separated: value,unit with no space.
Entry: -26,°F
